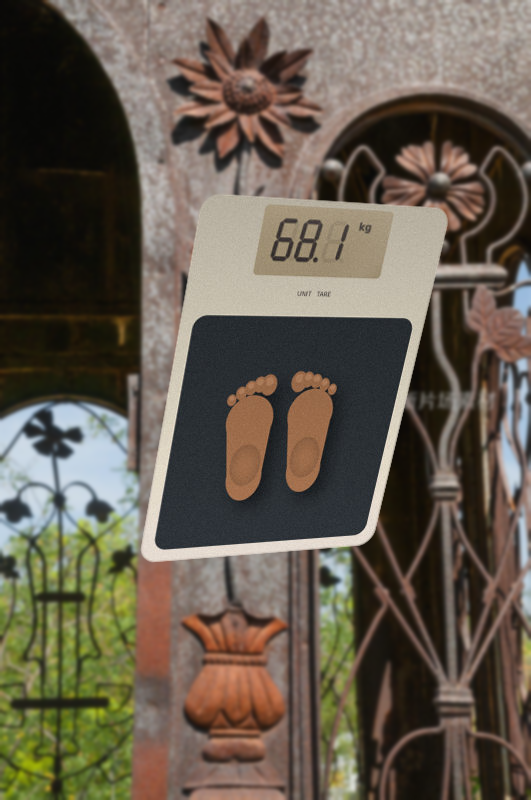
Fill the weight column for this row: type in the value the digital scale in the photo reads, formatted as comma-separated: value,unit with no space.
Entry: 68.1,kg
